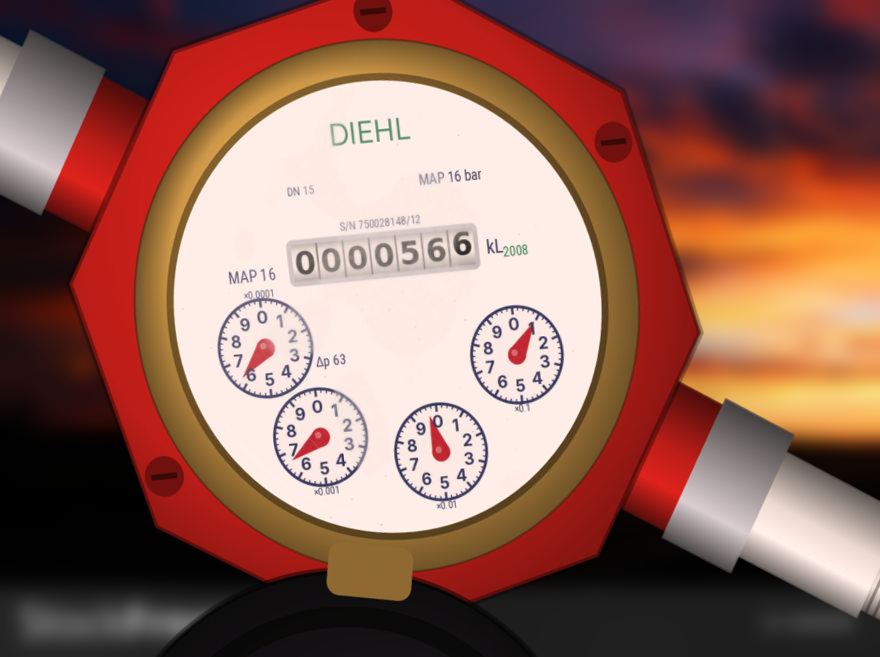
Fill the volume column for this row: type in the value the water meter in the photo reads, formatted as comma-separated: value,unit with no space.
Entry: 566.0966,kL
